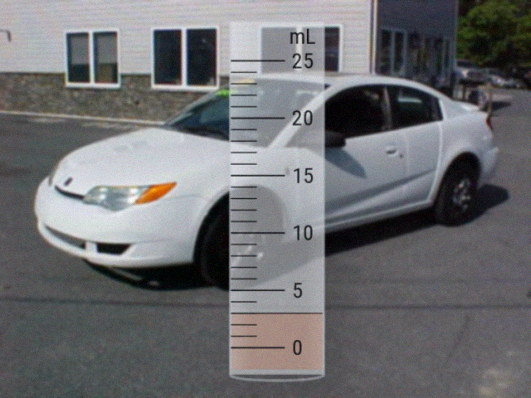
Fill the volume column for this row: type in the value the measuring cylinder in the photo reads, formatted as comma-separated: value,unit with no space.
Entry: 3,mL
